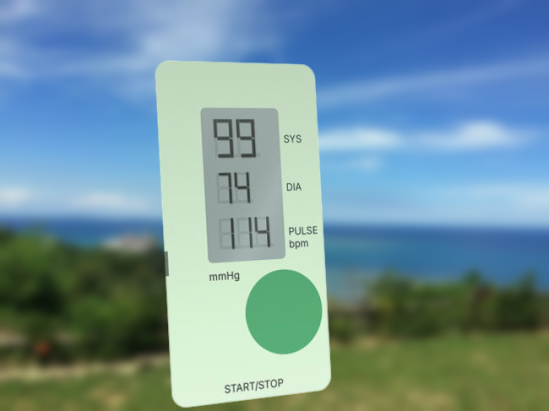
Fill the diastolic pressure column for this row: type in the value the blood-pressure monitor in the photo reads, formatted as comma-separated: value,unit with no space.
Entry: 74,mmHg
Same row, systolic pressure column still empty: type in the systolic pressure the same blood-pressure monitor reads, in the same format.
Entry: 99,mmHg
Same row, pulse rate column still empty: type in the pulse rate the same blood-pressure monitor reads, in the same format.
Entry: 114,bpm
